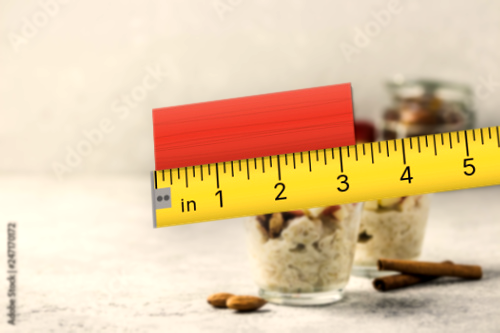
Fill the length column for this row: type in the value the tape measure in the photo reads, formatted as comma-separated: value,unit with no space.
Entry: 3.25,in
